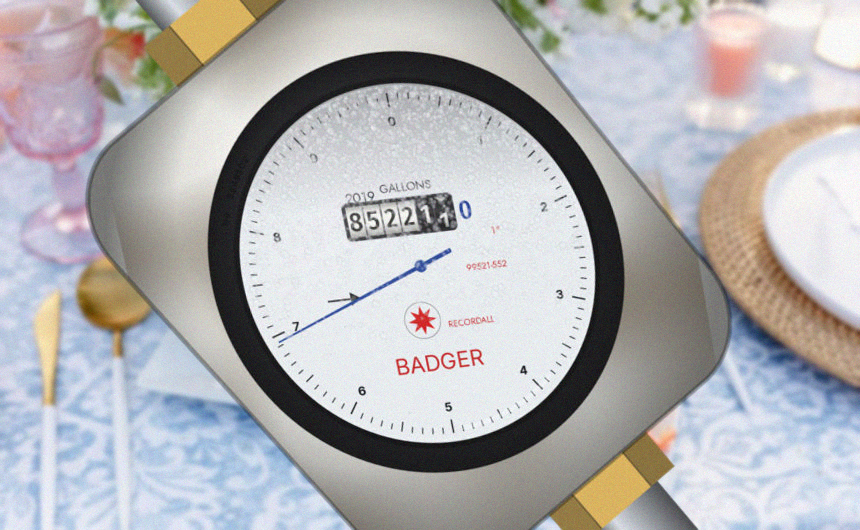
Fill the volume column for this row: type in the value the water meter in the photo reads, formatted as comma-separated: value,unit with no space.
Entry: 8522106.9,gal
